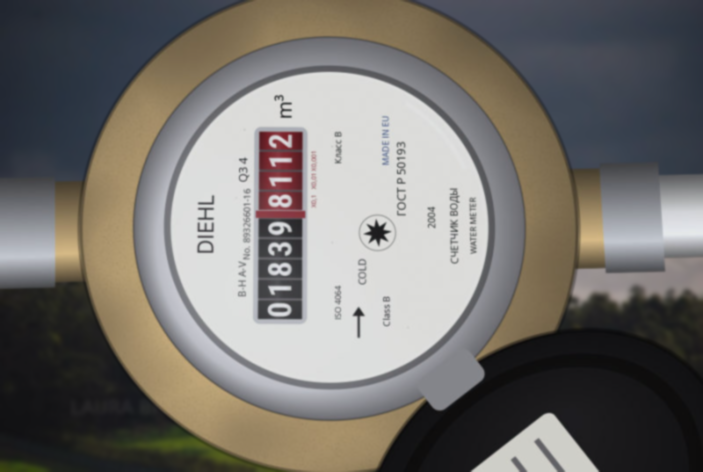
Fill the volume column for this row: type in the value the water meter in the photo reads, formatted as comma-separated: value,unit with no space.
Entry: 1839.8112,m³
